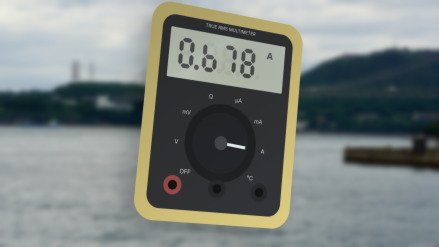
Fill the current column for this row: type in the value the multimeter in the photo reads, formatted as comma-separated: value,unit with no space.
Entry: 0.678,A
